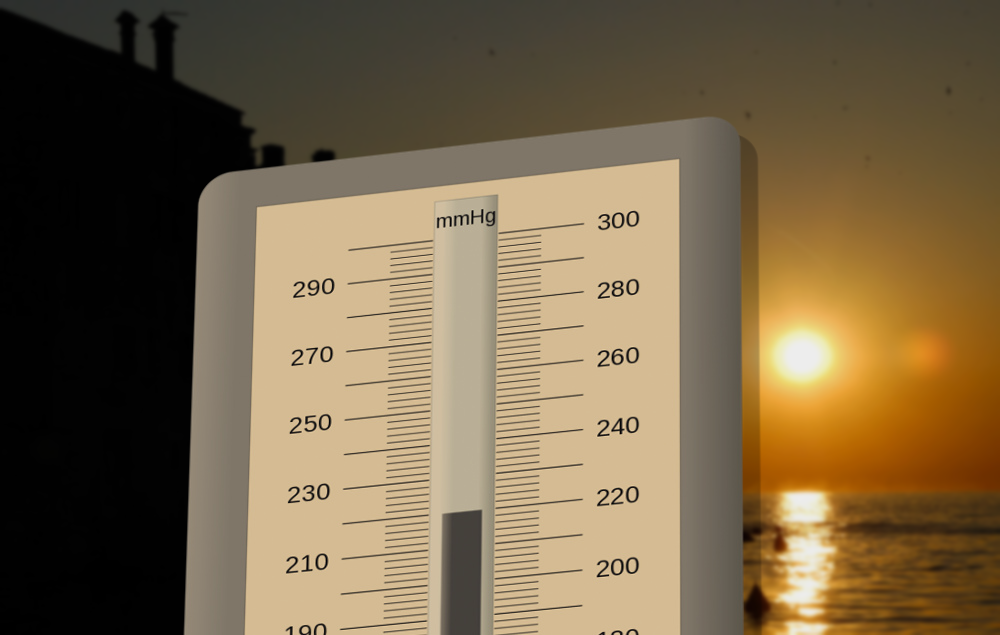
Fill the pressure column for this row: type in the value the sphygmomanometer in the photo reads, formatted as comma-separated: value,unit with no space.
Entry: 220,mmHg
